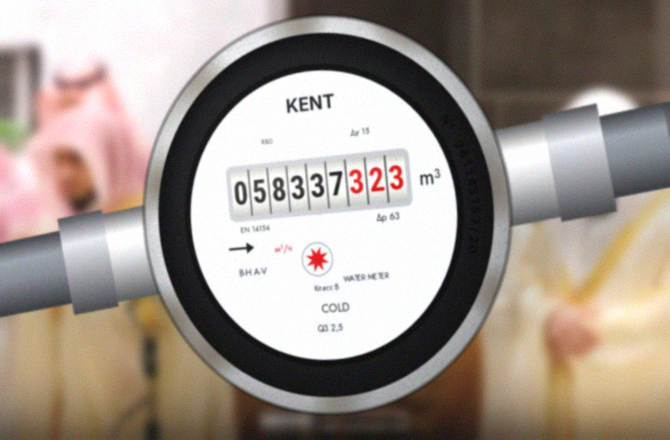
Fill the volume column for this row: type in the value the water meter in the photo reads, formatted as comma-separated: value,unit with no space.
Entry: 58337.323,m³
